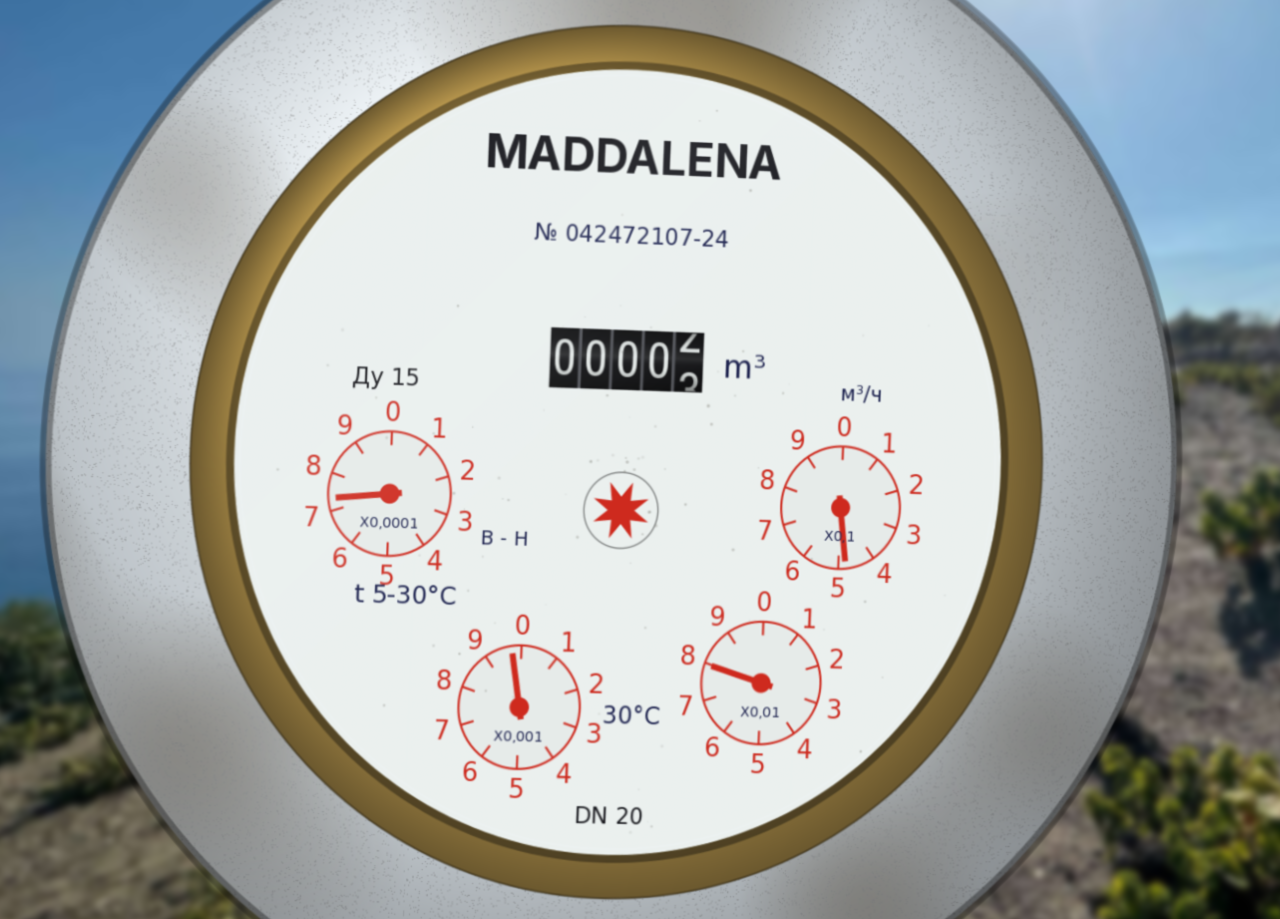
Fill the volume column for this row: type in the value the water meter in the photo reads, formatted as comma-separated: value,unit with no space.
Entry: 2.4797,m³
